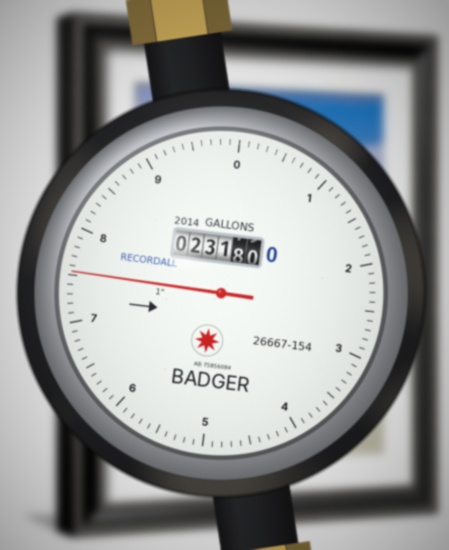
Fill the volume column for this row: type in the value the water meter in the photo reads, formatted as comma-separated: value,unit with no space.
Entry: 231797.5,gal
